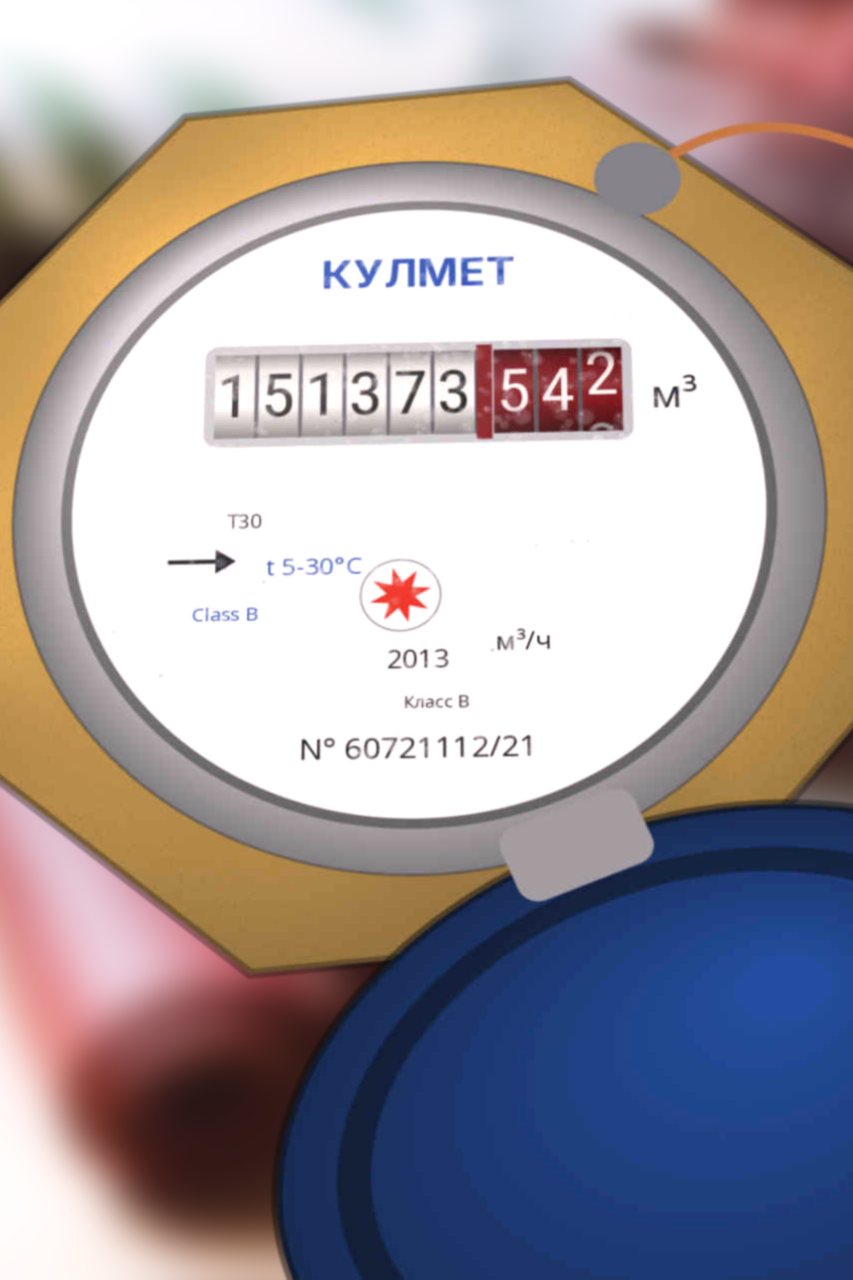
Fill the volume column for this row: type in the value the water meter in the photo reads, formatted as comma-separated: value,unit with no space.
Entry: 151373.542,m³
